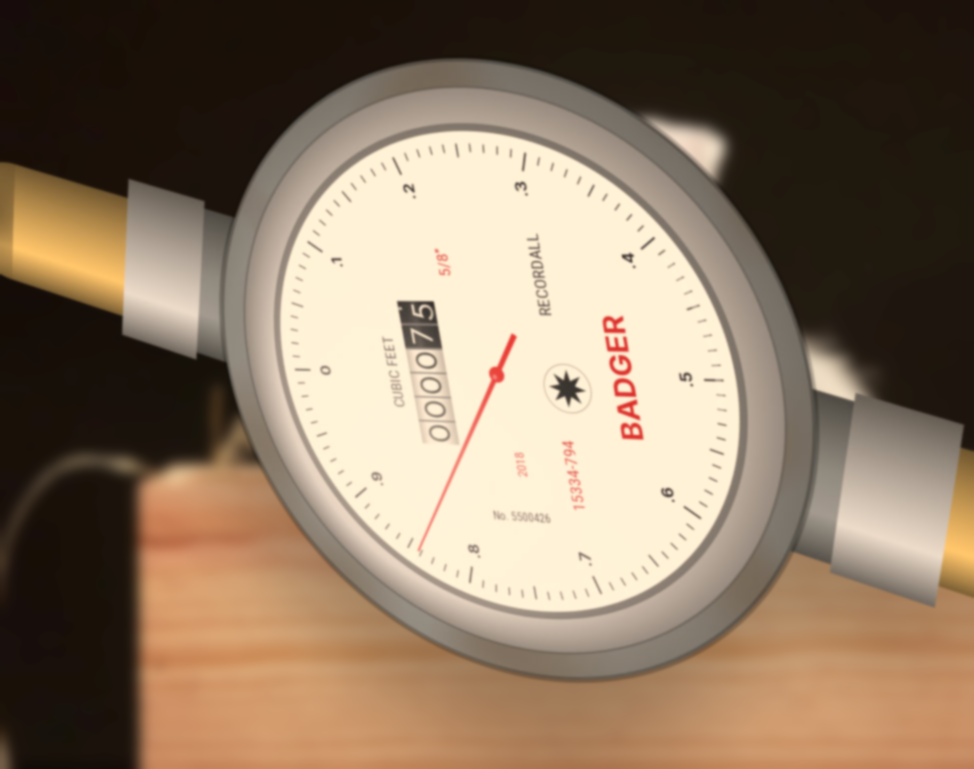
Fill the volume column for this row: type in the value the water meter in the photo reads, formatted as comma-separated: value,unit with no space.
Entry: 74.84,ft³
